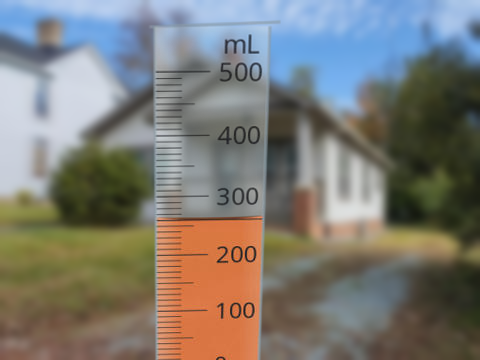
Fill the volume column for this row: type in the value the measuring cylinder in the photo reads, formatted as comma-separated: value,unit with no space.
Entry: 260,mL
